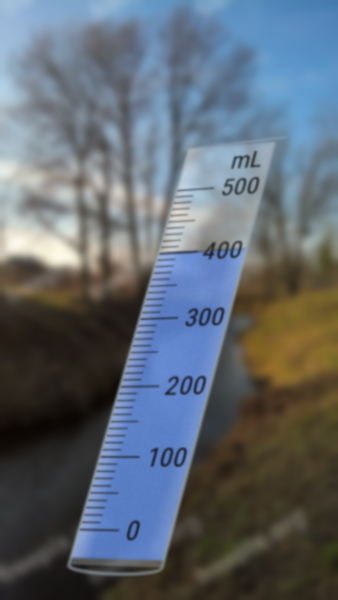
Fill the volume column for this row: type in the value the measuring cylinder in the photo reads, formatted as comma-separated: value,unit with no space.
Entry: 400,mL
